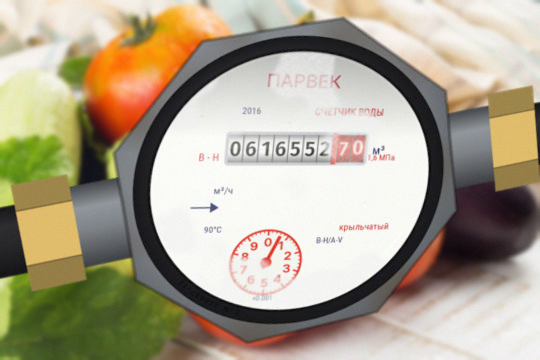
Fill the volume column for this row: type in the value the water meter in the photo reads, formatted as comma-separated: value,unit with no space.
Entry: 616552.700,m³
